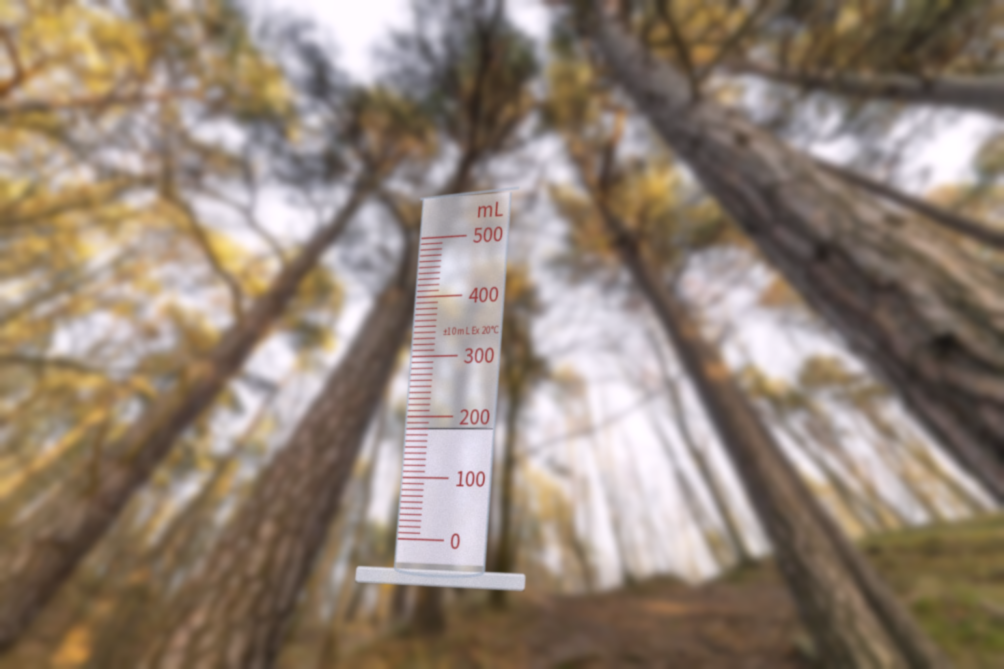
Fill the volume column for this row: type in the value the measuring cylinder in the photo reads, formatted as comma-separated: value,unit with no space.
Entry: 180,mL
